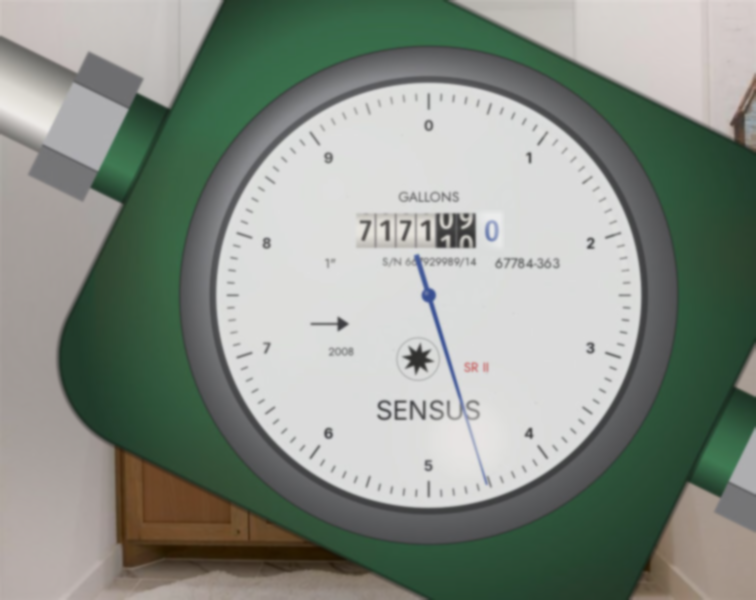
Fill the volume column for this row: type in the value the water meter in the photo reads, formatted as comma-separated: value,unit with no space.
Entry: 7171094.5,gal
